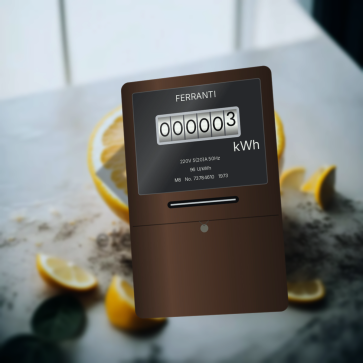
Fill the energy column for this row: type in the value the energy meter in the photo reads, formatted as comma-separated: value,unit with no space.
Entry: 3,kWh
